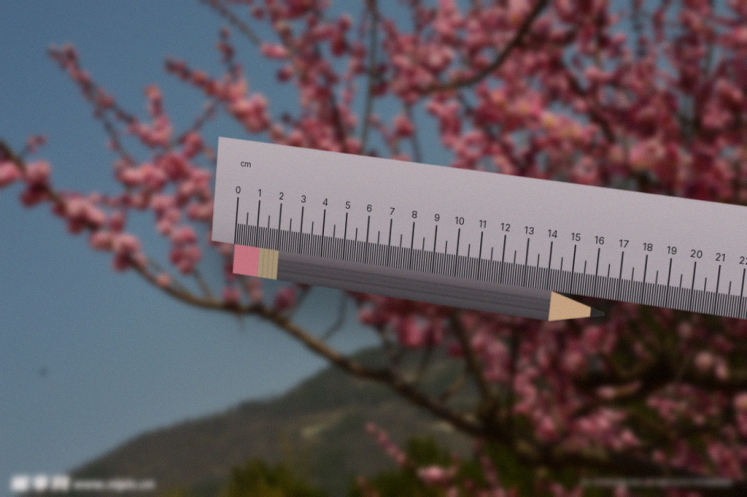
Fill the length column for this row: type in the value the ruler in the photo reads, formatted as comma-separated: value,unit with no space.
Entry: 16.5,cm
